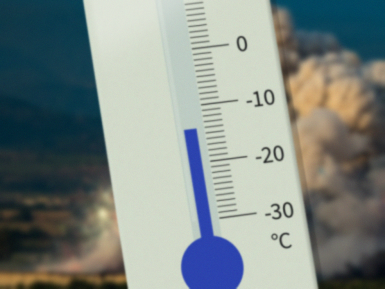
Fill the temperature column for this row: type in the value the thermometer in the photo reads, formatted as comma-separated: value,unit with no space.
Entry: -14,°C
